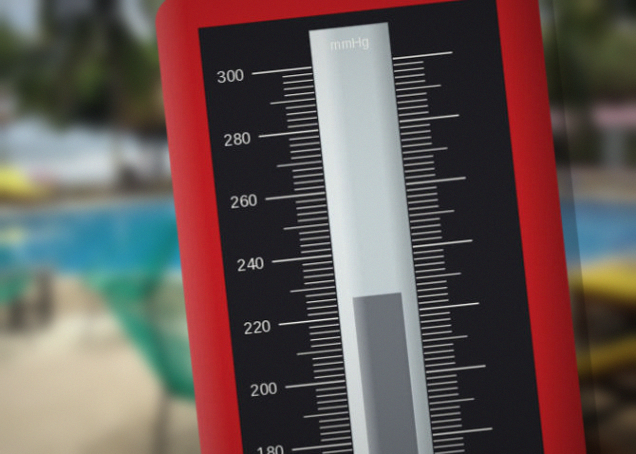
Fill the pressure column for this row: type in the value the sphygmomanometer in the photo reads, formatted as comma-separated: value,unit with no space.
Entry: 226,mmHg
